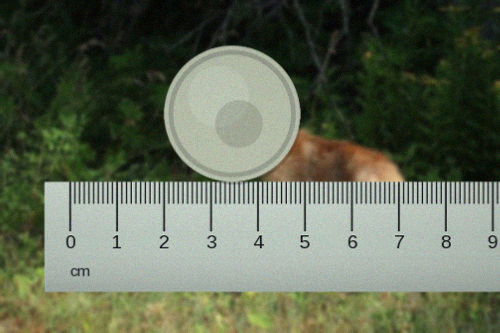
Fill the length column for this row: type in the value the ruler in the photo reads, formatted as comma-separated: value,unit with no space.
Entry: 2.9,cm
